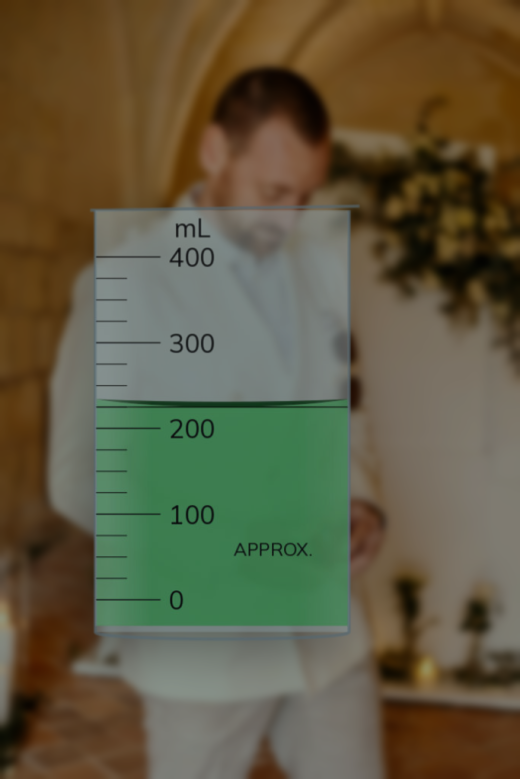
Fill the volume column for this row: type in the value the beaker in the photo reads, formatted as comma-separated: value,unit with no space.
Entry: 225,mL
